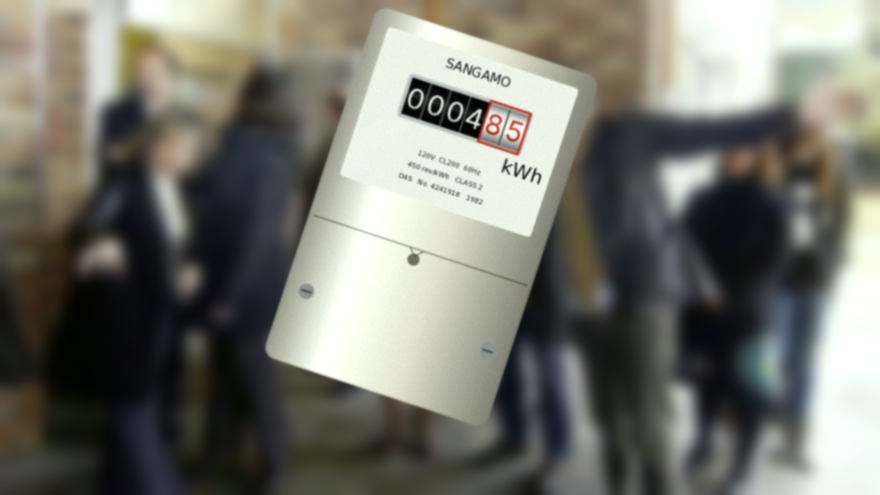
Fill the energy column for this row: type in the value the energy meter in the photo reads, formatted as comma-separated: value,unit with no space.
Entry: 4.85,kWh
